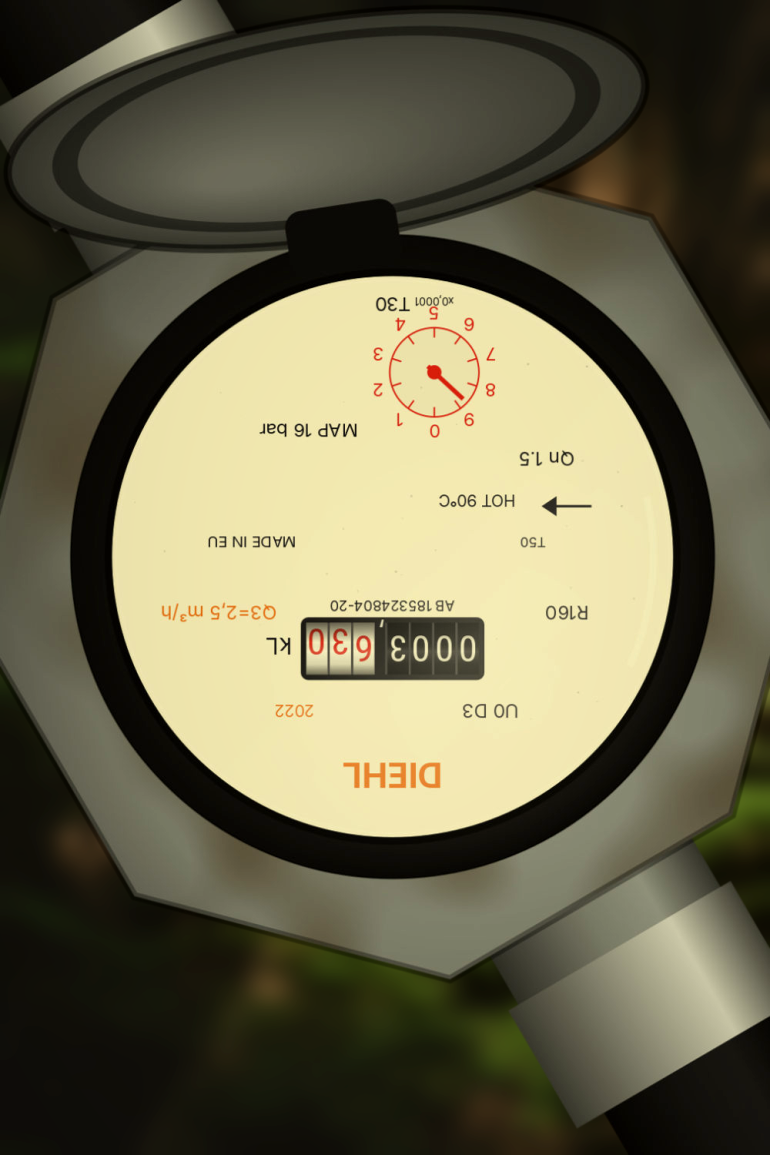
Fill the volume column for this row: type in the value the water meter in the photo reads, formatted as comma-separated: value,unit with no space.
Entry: 3.6298,kL
